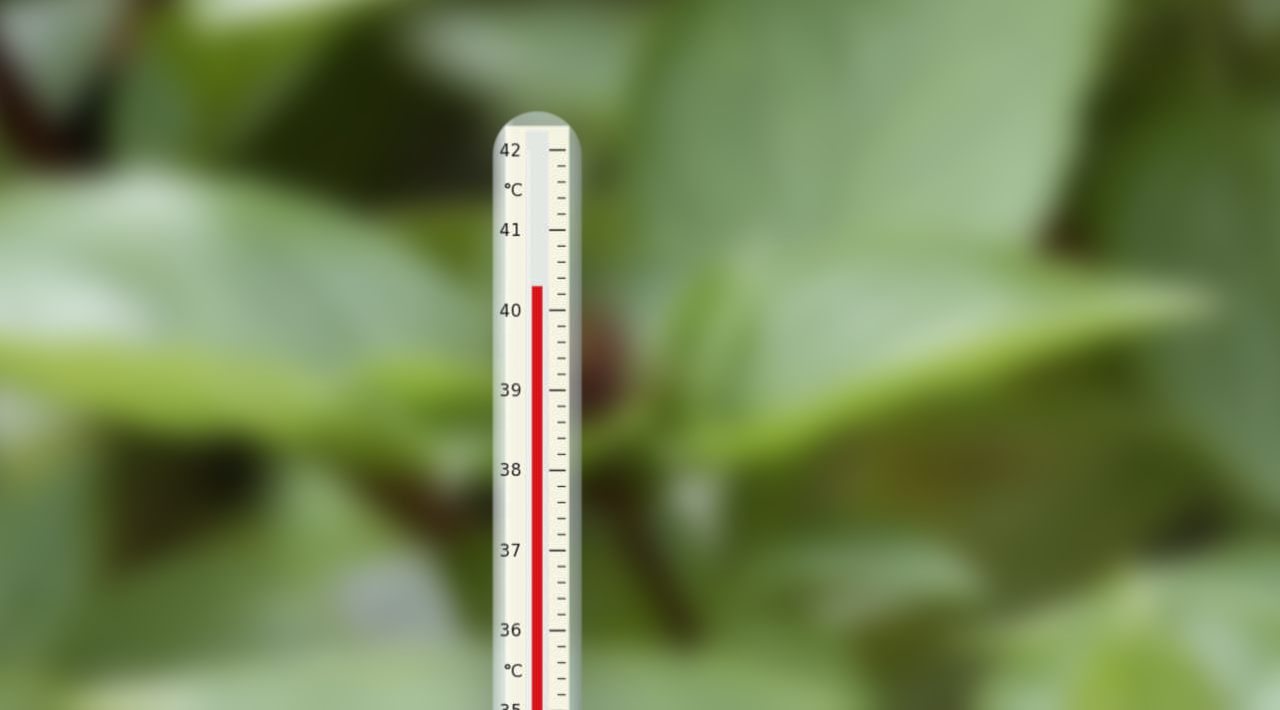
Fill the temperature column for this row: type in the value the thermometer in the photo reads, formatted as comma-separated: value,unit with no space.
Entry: 40.3,°C
